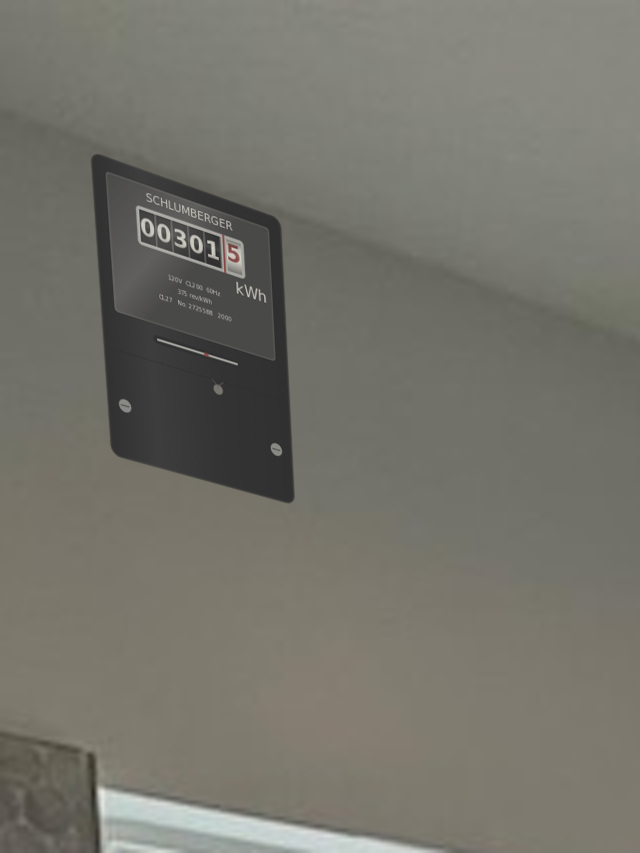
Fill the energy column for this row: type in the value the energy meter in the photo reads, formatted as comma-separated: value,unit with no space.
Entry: 301.5,kWh
